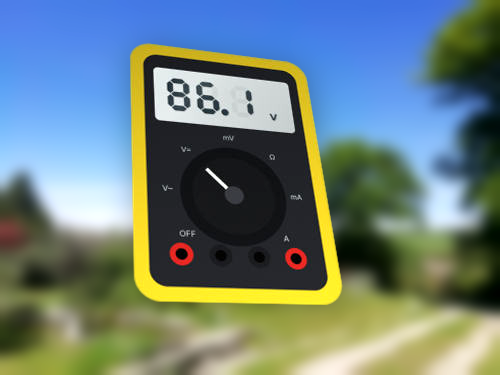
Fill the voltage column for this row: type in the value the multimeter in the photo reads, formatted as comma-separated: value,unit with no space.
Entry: 86.1,V
